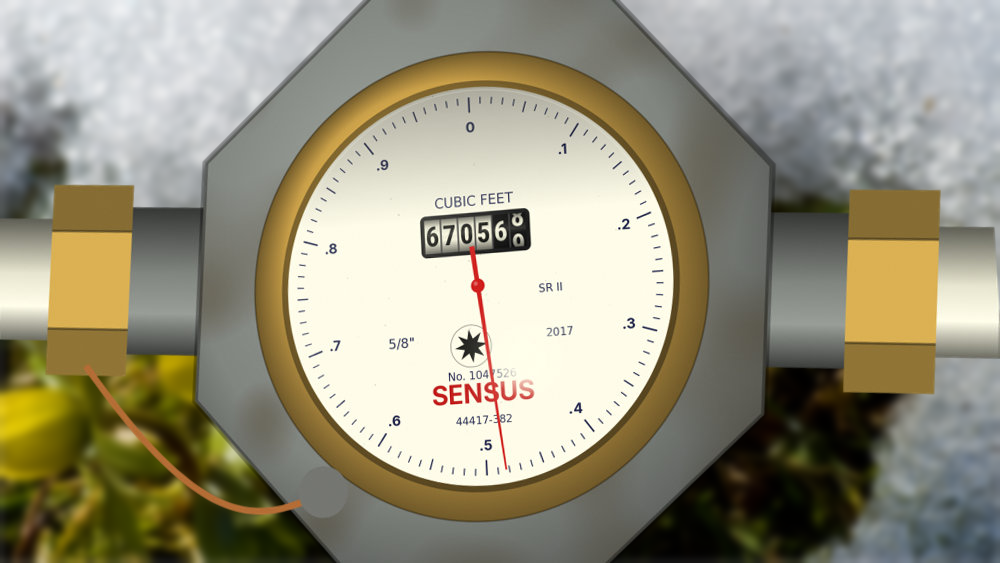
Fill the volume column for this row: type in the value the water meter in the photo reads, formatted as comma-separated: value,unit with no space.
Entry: 670568.48,ft³
